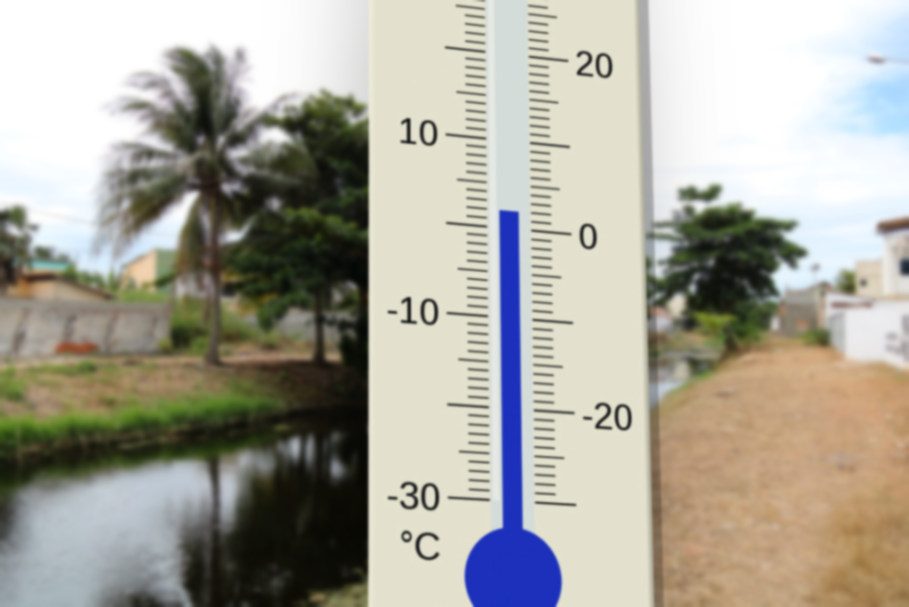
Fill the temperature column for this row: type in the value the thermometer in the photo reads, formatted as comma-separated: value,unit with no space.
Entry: 2,°C
